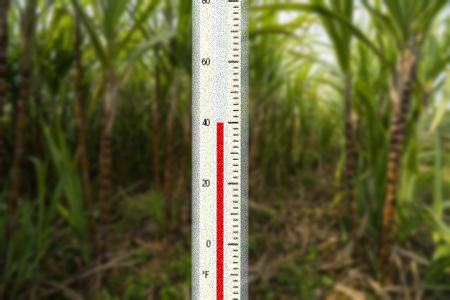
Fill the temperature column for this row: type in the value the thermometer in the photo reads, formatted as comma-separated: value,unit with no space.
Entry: 40,°F
